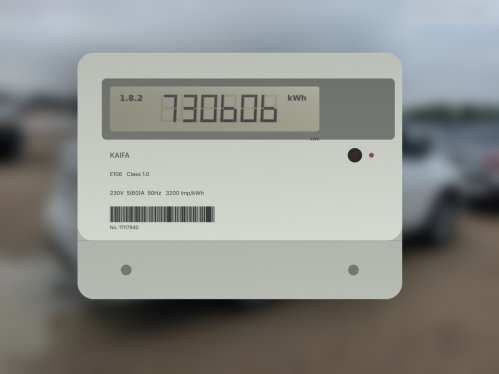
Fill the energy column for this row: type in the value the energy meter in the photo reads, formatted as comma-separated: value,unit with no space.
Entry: 730606,kWh
